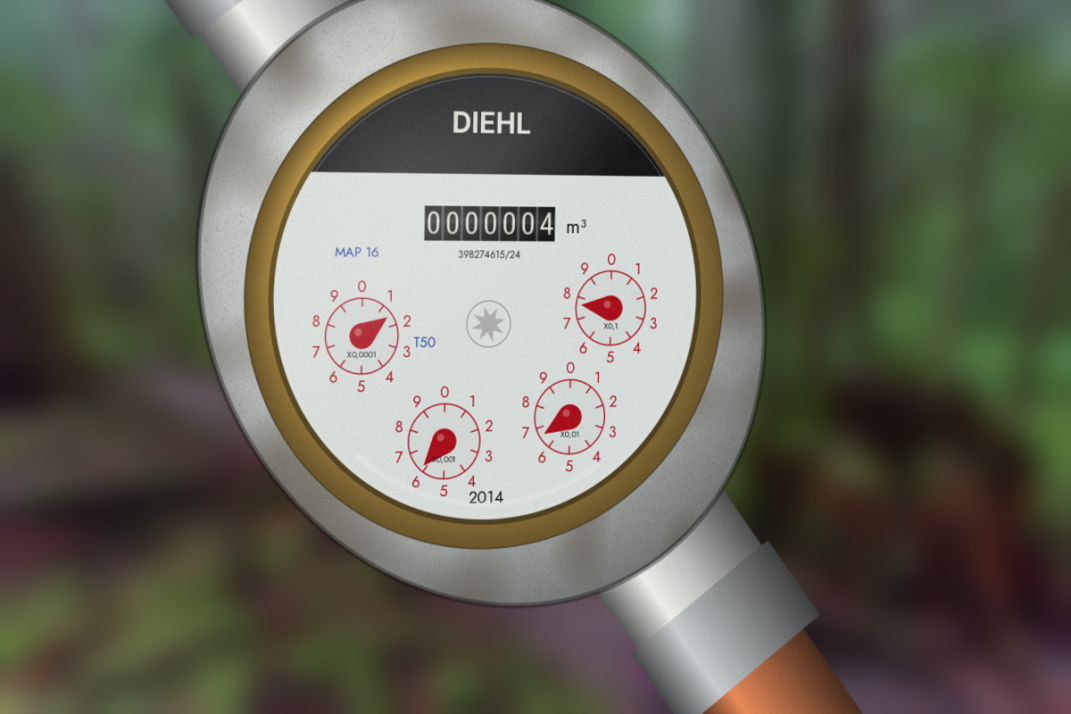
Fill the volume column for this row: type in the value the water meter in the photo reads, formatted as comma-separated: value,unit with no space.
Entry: 4.7661,m³
